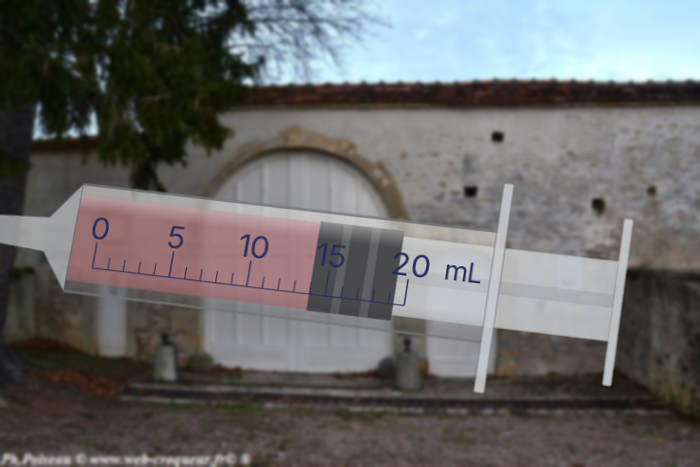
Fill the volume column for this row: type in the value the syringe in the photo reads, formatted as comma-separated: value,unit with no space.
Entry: 14,mL
